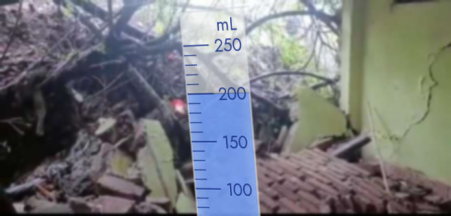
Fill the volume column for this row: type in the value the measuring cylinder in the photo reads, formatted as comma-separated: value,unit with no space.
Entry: 200,mL
